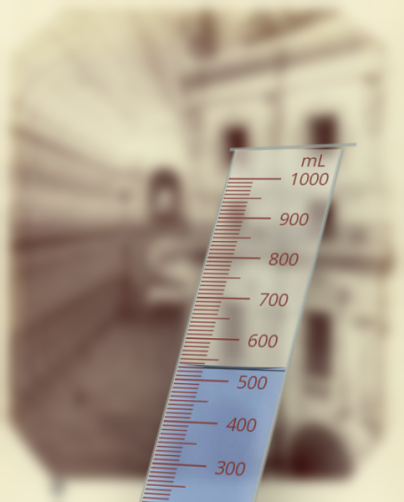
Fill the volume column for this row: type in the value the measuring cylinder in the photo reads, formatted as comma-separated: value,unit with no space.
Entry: 530,mL
